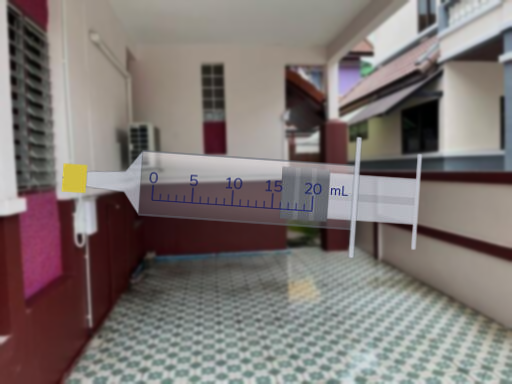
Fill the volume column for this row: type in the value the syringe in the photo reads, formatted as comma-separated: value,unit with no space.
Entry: 16,mL
